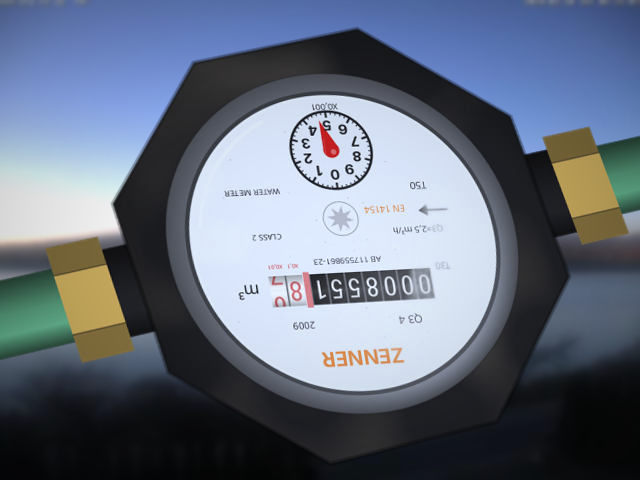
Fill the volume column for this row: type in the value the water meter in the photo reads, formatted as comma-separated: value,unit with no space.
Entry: 8551.864,m³
